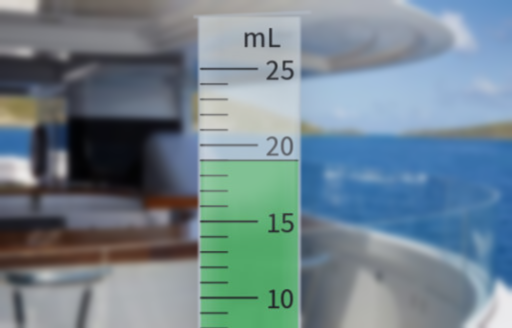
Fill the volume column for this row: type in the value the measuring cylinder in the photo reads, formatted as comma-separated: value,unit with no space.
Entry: 19,mL
